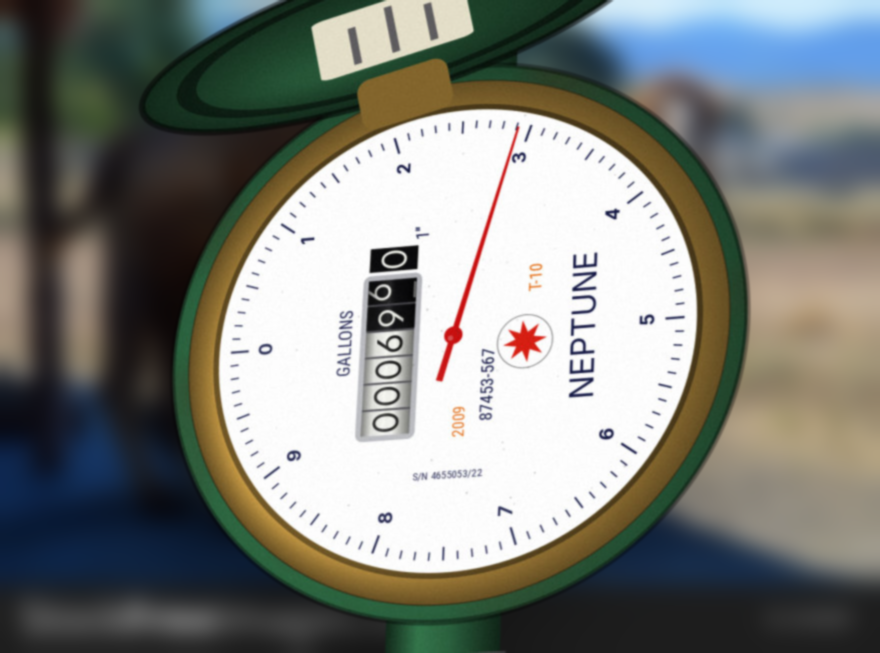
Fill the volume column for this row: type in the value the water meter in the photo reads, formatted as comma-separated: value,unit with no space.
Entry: 6962.9,gal
